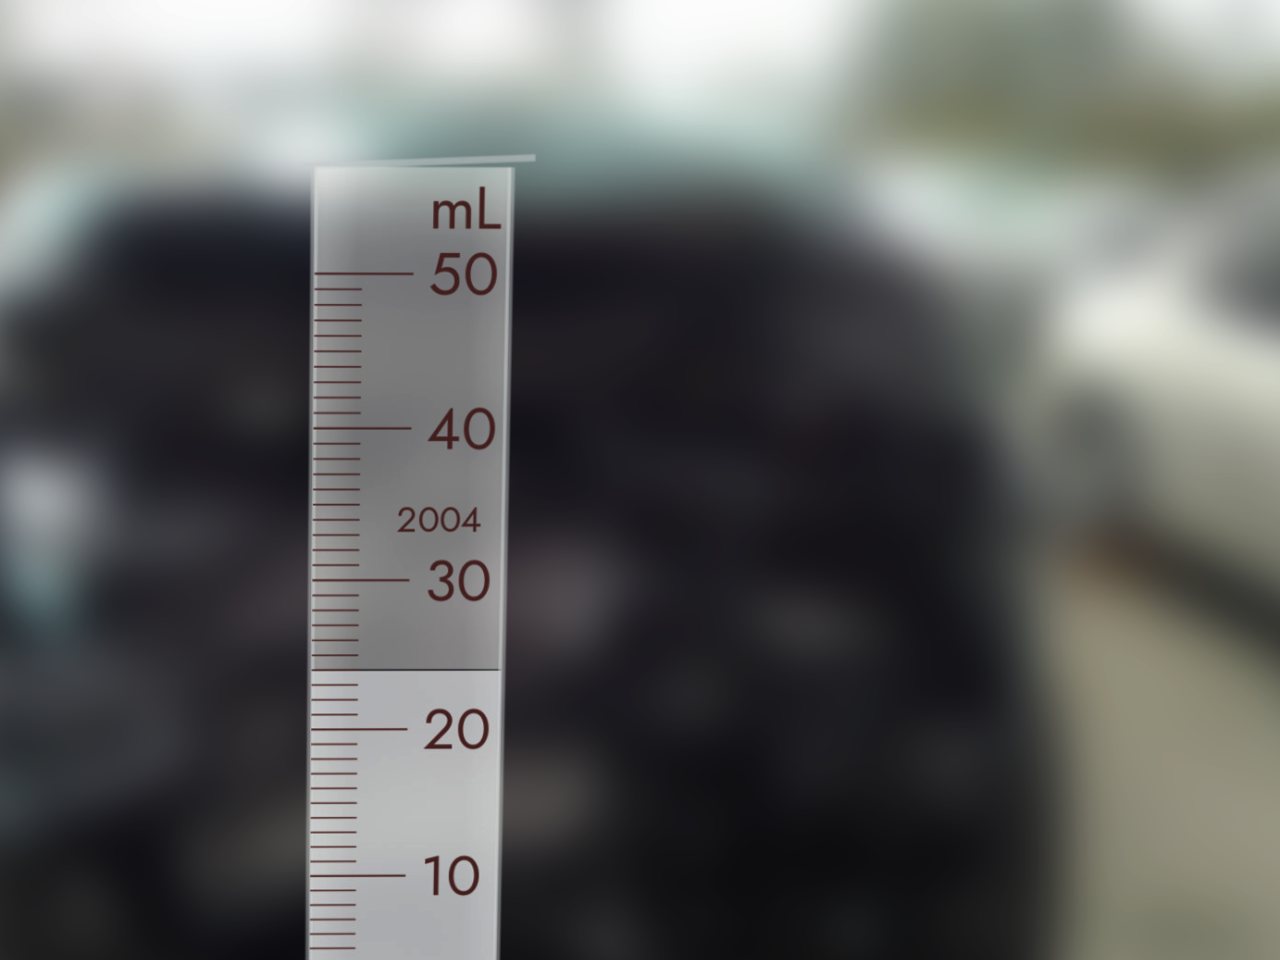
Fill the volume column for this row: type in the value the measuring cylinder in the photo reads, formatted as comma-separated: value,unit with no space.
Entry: 24,mL
